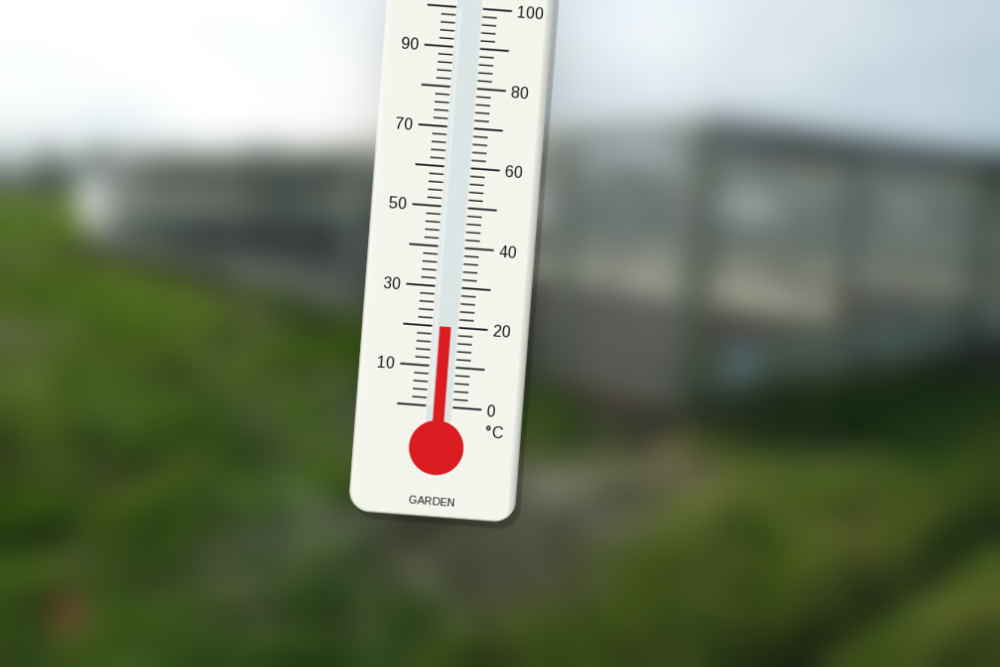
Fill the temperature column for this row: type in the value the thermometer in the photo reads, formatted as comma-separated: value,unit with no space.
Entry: 20,°C
